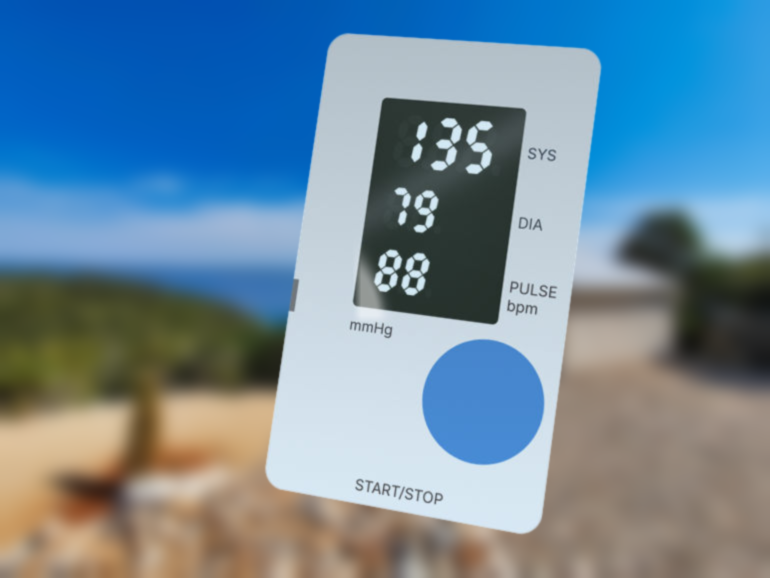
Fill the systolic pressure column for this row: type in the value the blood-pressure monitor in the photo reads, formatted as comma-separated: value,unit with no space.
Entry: 135,mmHg
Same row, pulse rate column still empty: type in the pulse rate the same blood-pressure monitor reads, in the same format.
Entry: 88,bpm
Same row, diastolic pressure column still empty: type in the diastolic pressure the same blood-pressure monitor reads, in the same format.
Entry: 79,mmHg
